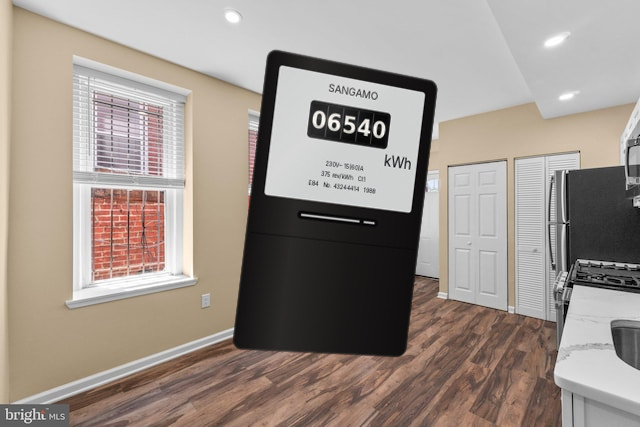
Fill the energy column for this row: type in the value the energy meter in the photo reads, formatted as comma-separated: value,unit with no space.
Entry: 6540,kWh
